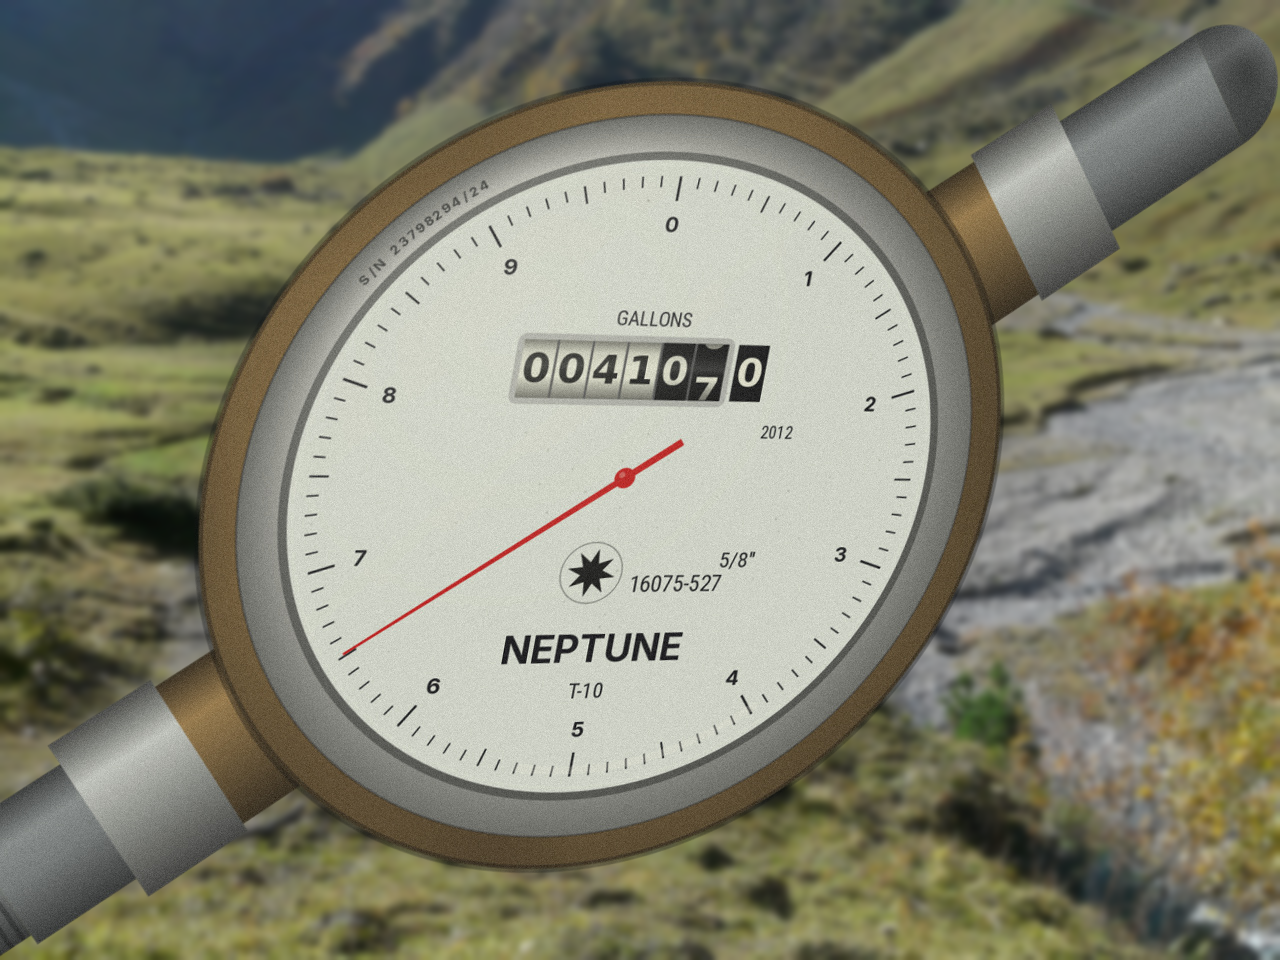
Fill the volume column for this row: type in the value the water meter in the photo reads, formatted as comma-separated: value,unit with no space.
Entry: 41066.5,gal
